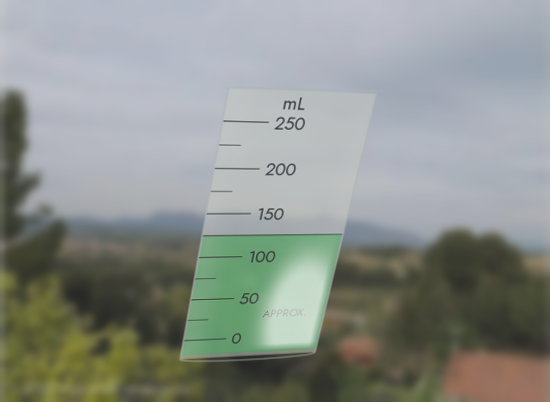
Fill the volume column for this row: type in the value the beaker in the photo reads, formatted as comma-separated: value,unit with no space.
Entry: 125,mL
